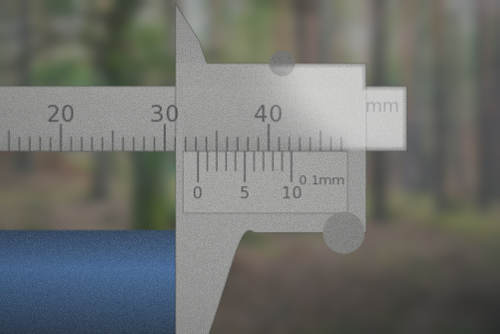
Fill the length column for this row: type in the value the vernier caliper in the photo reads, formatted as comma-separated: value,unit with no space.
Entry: 33.2,mm
